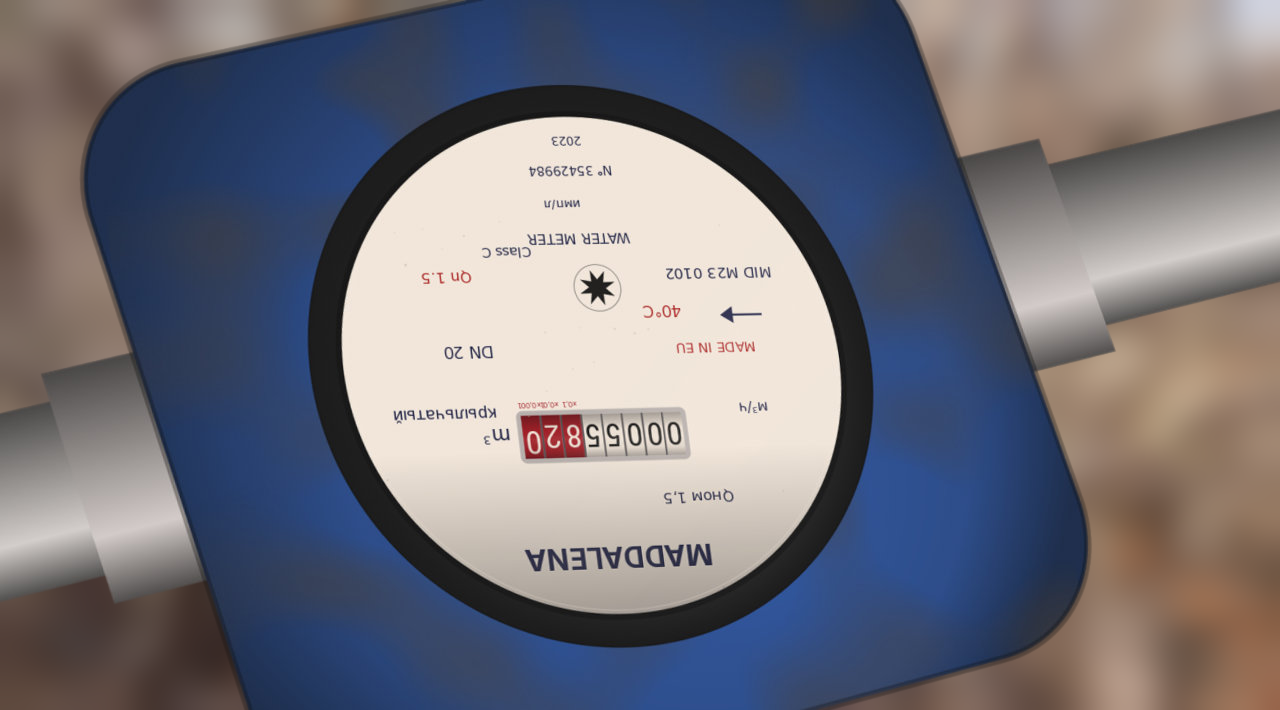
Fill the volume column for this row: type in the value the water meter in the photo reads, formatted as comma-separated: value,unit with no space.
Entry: 55.820,m³
